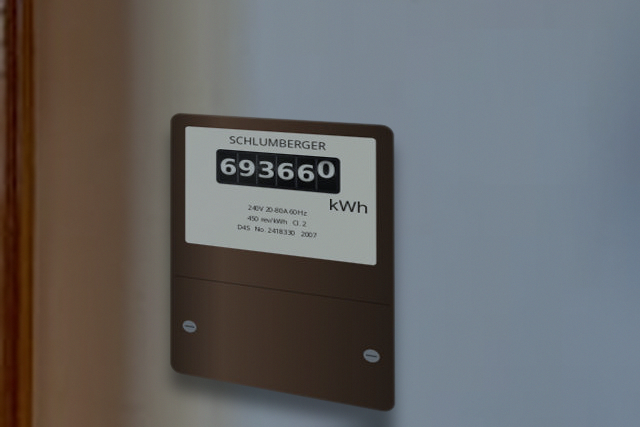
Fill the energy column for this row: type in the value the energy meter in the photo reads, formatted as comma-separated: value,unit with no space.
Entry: 693660,kWh
